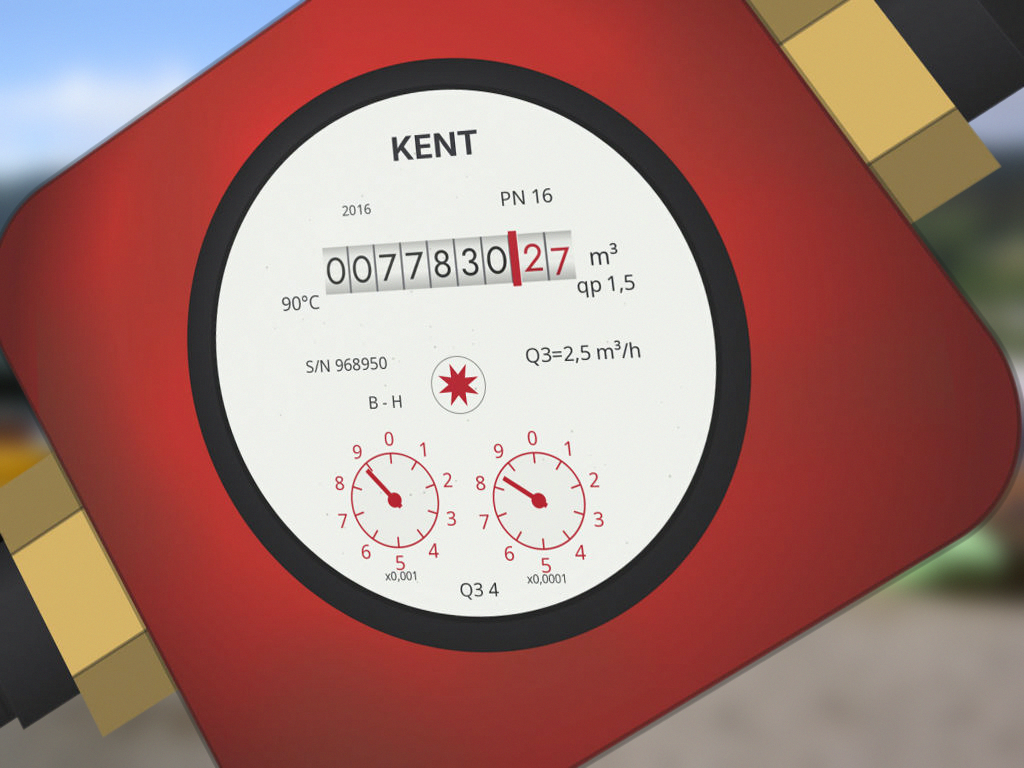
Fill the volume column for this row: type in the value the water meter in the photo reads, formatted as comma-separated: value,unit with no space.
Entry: 77830.2688,m³
